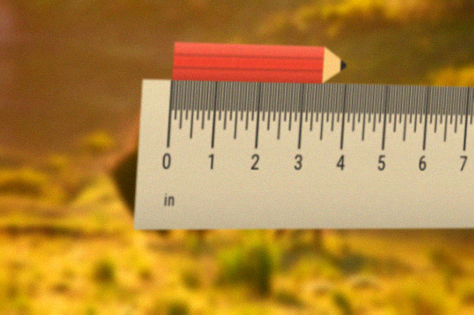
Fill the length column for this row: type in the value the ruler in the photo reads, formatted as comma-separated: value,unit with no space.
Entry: 4,in
